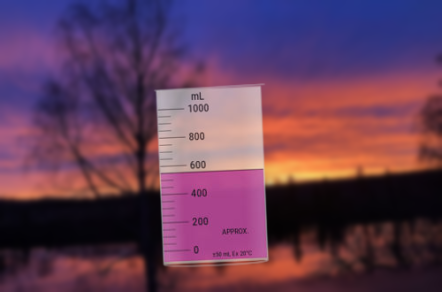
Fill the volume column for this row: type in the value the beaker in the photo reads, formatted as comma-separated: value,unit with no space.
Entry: 550,mL
